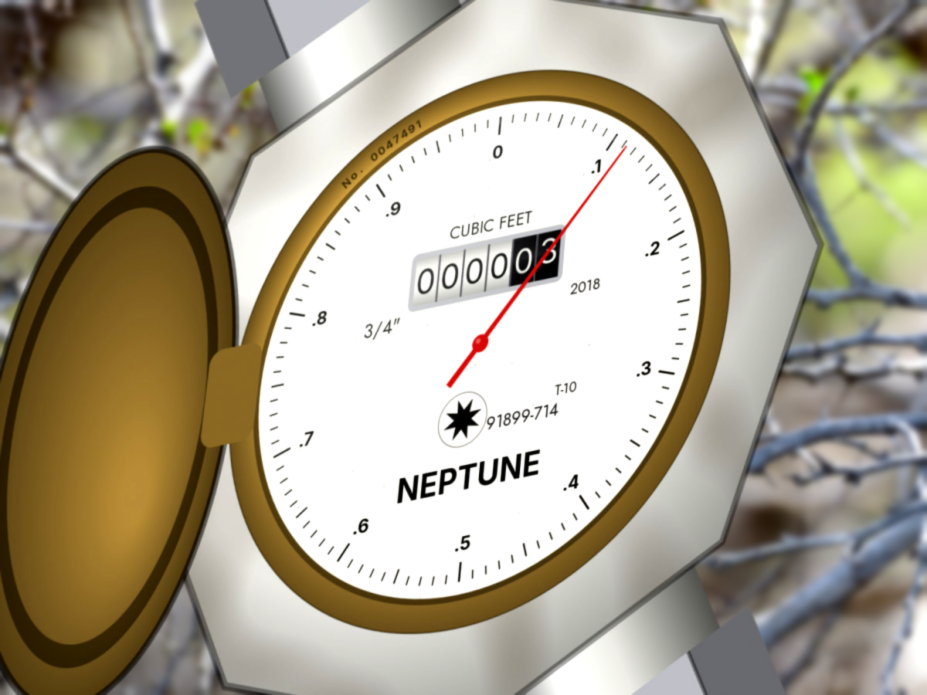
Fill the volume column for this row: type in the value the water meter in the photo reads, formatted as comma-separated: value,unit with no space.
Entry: 3.11,ft³
